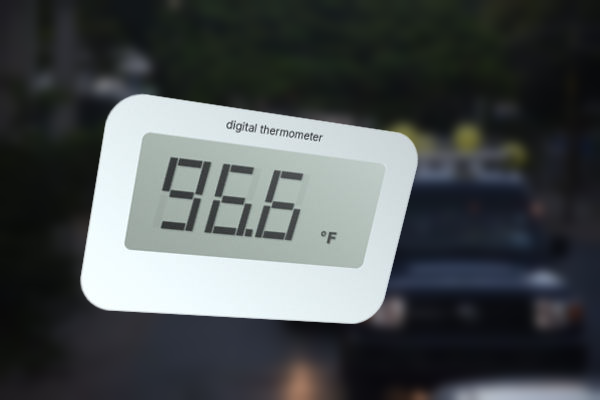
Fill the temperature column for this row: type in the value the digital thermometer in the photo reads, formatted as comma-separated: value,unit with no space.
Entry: 96.6,°F
